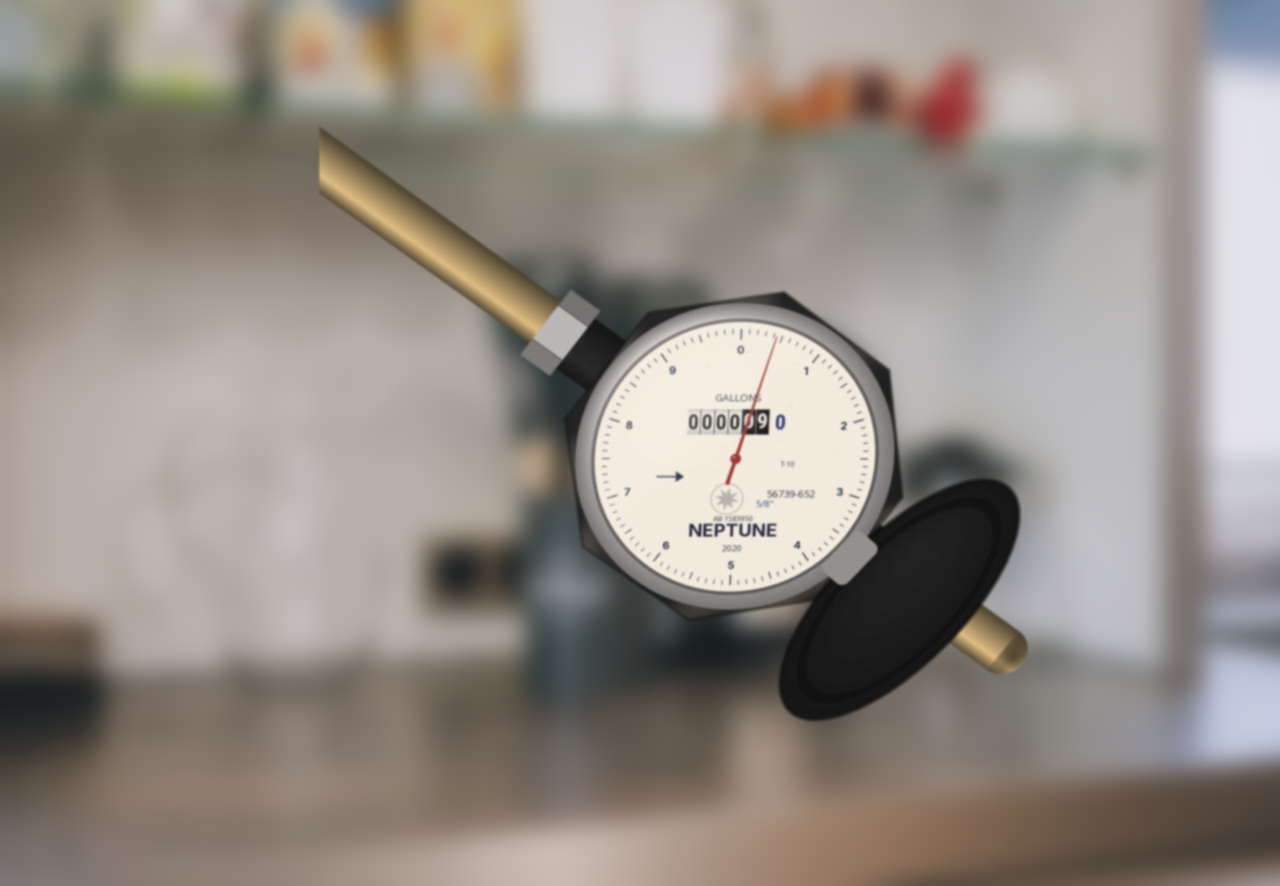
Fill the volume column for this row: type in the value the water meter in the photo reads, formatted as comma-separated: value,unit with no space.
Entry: 90.4,gal
